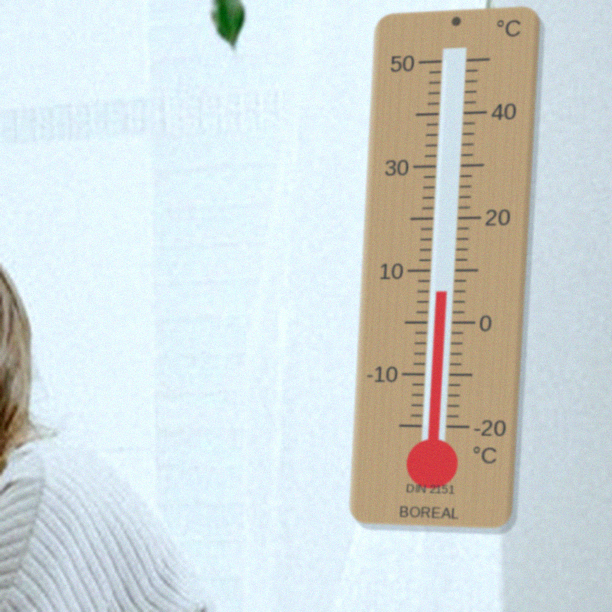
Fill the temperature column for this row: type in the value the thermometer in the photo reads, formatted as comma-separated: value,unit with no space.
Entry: 6,°C
